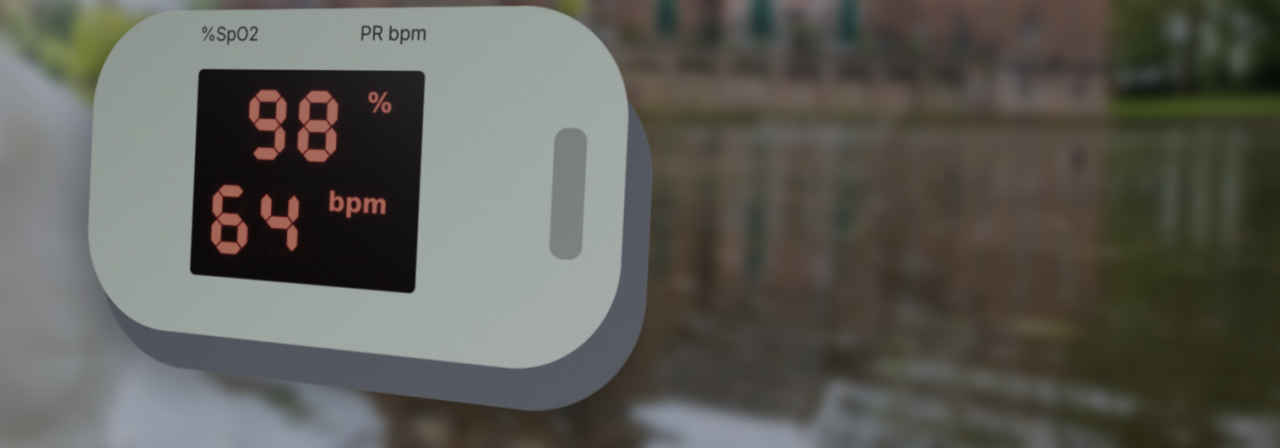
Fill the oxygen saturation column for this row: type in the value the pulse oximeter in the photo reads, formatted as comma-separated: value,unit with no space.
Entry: 98,%
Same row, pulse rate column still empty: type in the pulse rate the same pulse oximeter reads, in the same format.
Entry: 64,bpm
